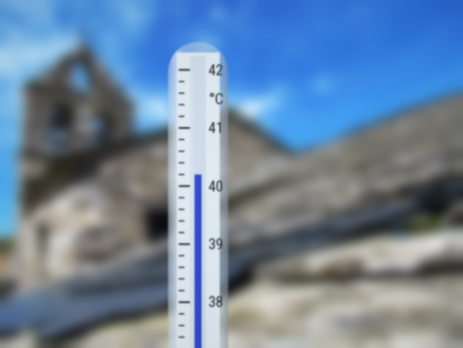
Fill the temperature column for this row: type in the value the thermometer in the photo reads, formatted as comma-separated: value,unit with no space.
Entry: 40.2,°C
